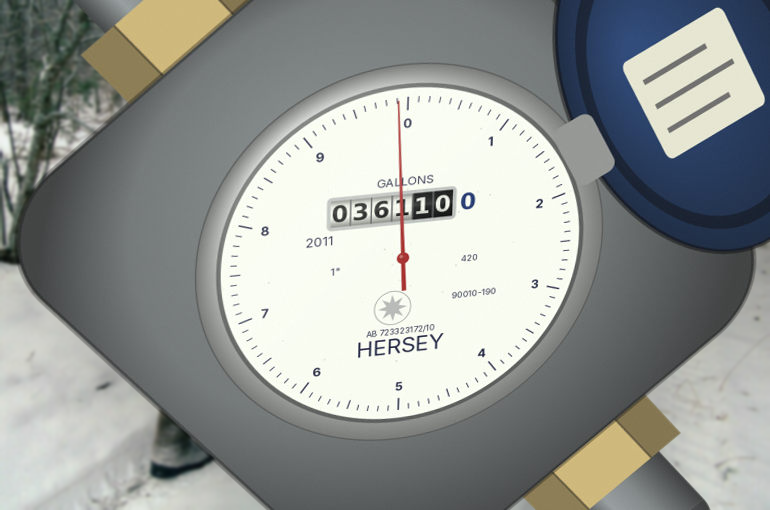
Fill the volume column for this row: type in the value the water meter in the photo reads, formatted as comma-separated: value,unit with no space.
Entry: 361099.9,gal
